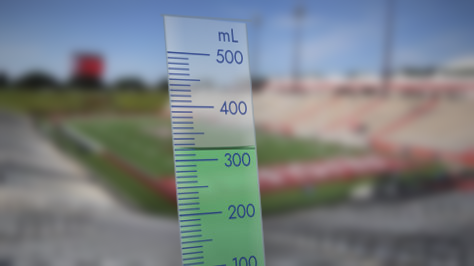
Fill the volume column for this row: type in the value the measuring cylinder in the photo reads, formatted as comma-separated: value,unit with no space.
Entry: 320,mL
